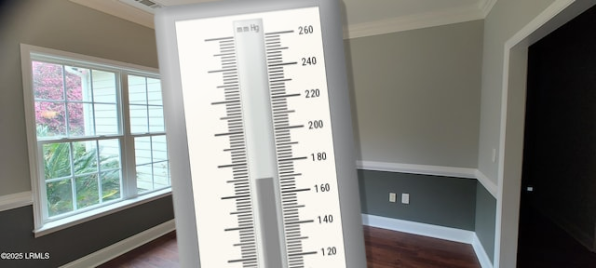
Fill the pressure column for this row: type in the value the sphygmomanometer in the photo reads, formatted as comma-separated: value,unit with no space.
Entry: 170,mmHg
